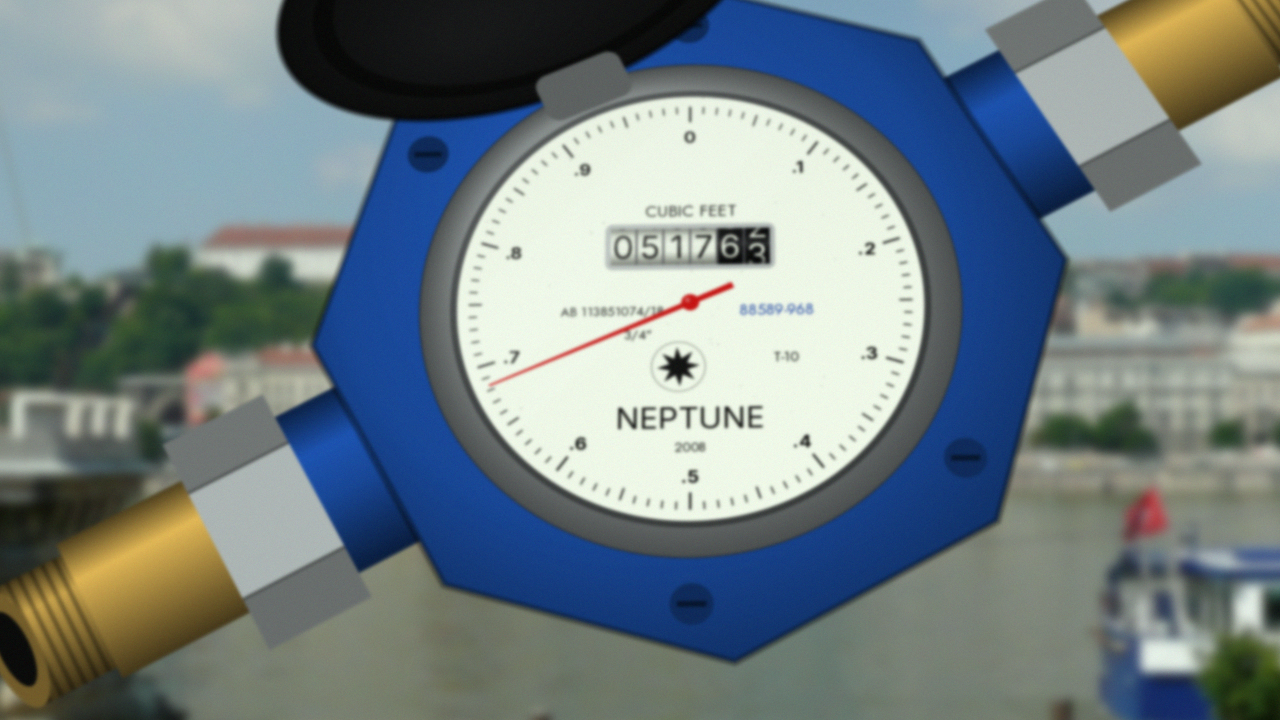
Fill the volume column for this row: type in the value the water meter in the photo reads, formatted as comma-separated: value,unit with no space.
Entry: 51762.68,ft³
